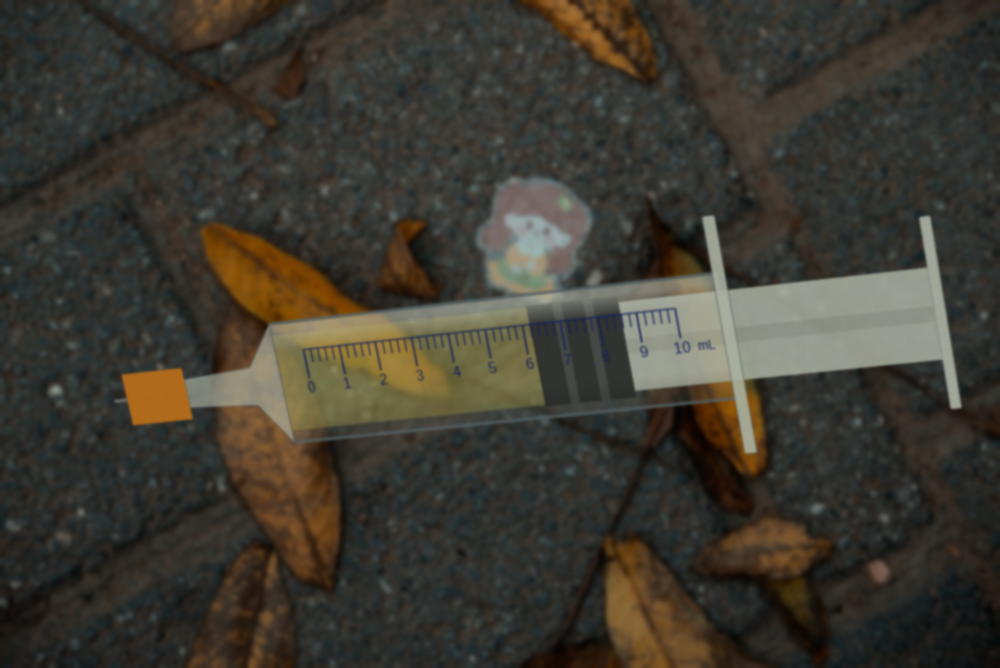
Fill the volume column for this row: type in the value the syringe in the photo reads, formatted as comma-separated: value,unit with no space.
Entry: 6.2,mL
